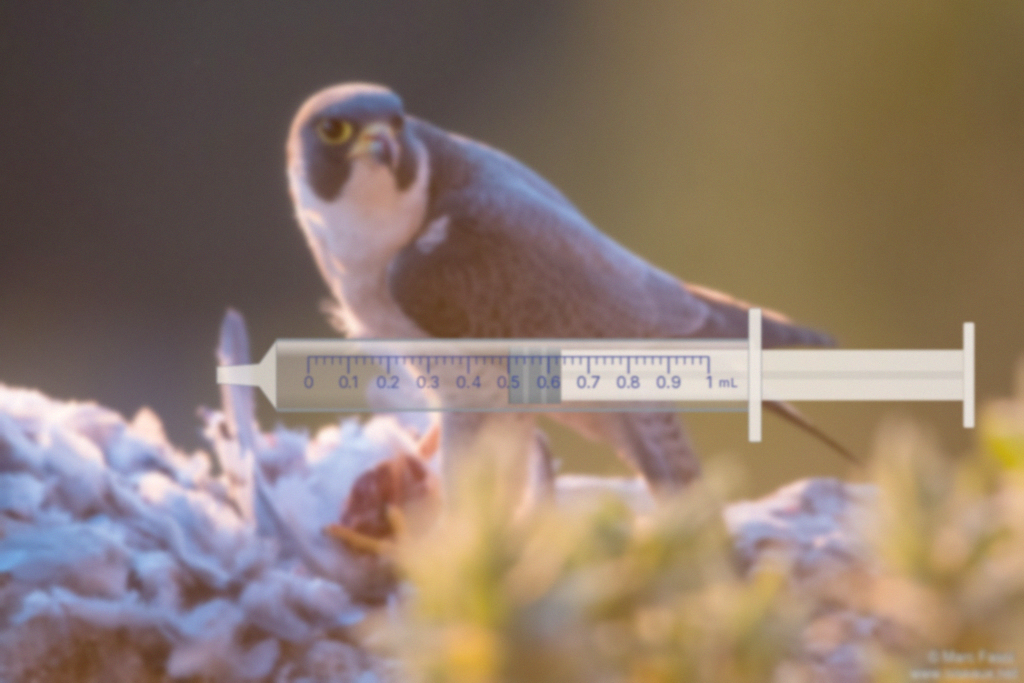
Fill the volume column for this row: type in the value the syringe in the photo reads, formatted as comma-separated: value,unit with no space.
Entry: 0.5,mL
